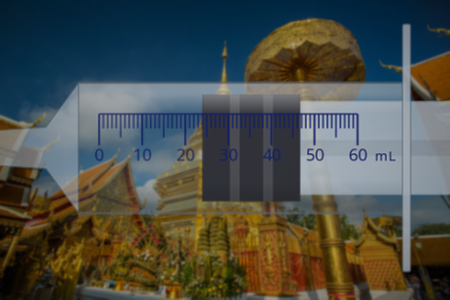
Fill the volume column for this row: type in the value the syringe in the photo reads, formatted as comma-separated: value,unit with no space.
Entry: 24,mL
